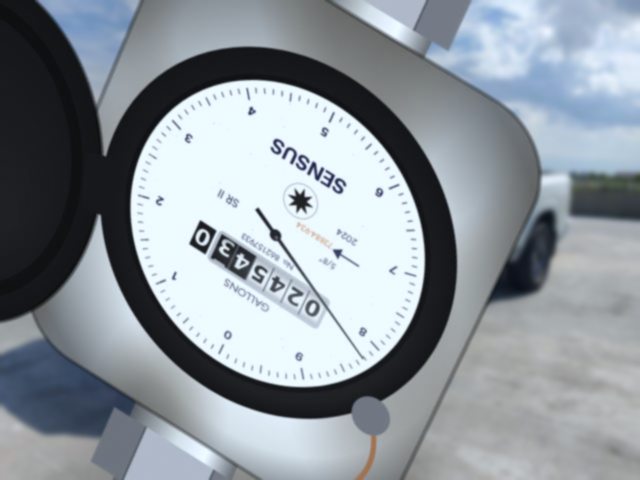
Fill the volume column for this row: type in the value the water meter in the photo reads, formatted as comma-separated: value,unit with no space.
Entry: 245428.2,gal
